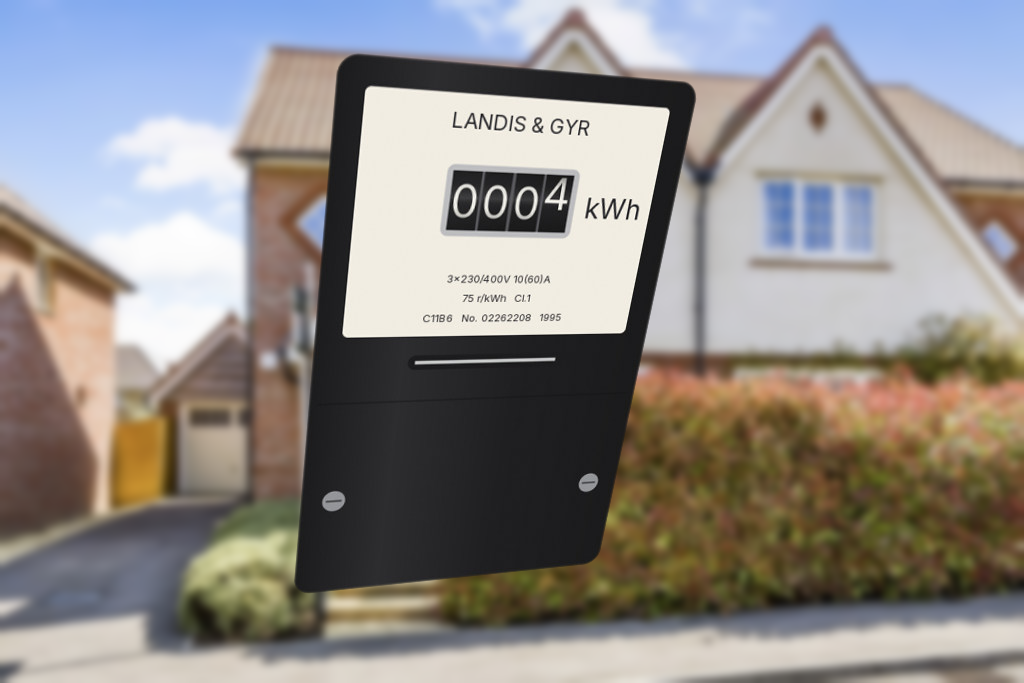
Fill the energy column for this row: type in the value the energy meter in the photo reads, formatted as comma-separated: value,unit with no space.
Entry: 4,kWh
